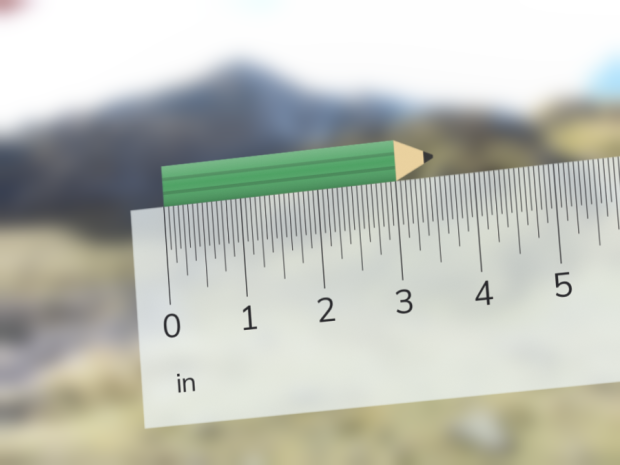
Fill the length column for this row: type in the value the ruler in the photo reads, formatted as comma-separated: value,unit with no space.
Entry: 3.5,in
